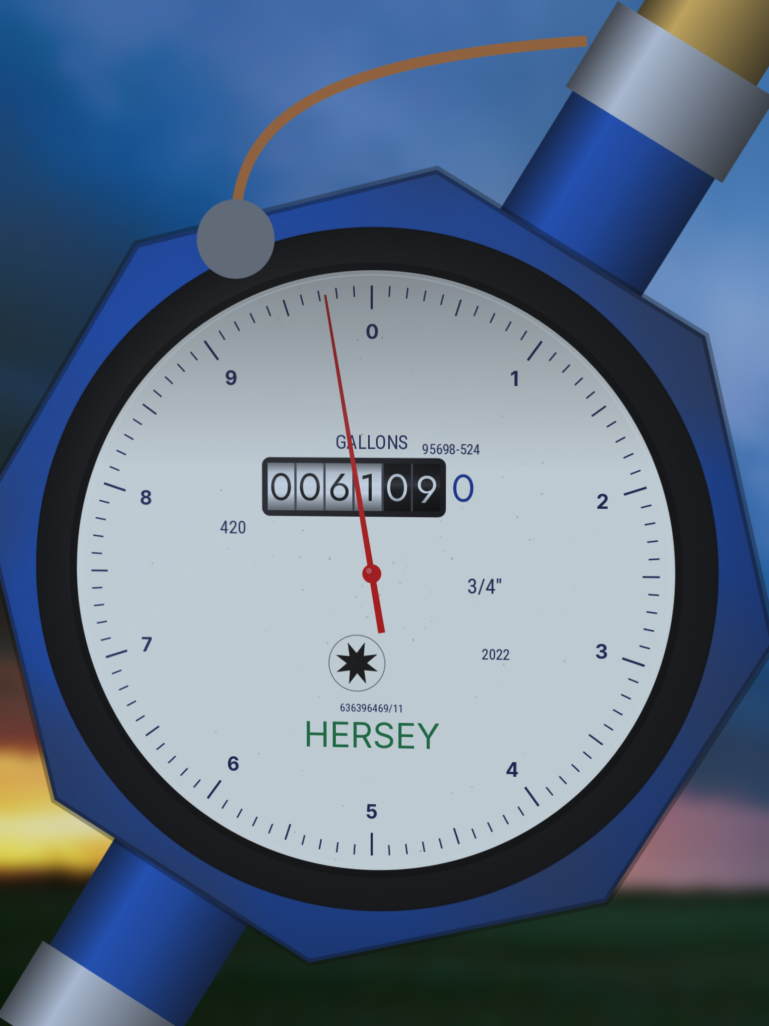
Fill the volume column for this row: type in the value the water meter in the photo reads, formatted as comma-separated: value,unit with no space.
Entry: 61089.7,gal
